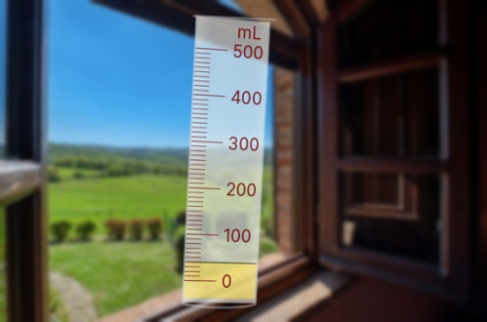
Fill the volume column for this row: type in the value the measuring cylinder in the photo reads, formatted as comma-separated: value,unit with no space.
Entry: 40,mL
